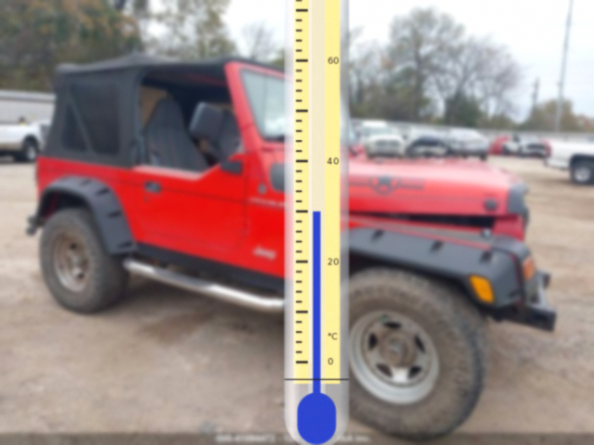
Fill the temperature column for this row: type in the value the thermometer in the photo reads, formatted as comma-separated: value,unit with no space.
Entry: 30,°C
